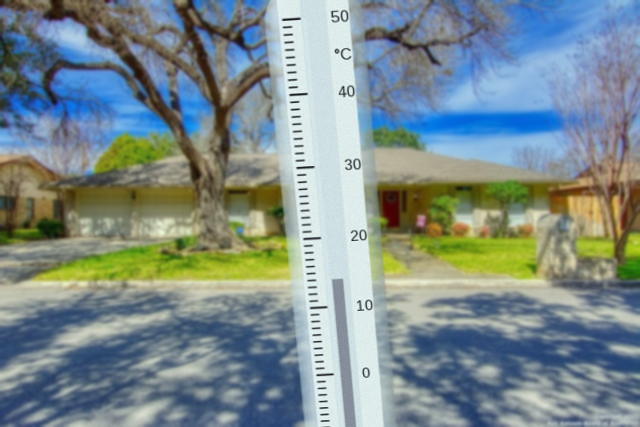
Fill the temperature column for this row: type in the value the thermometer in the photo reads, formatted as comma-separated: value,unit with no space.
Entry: 14,°C
